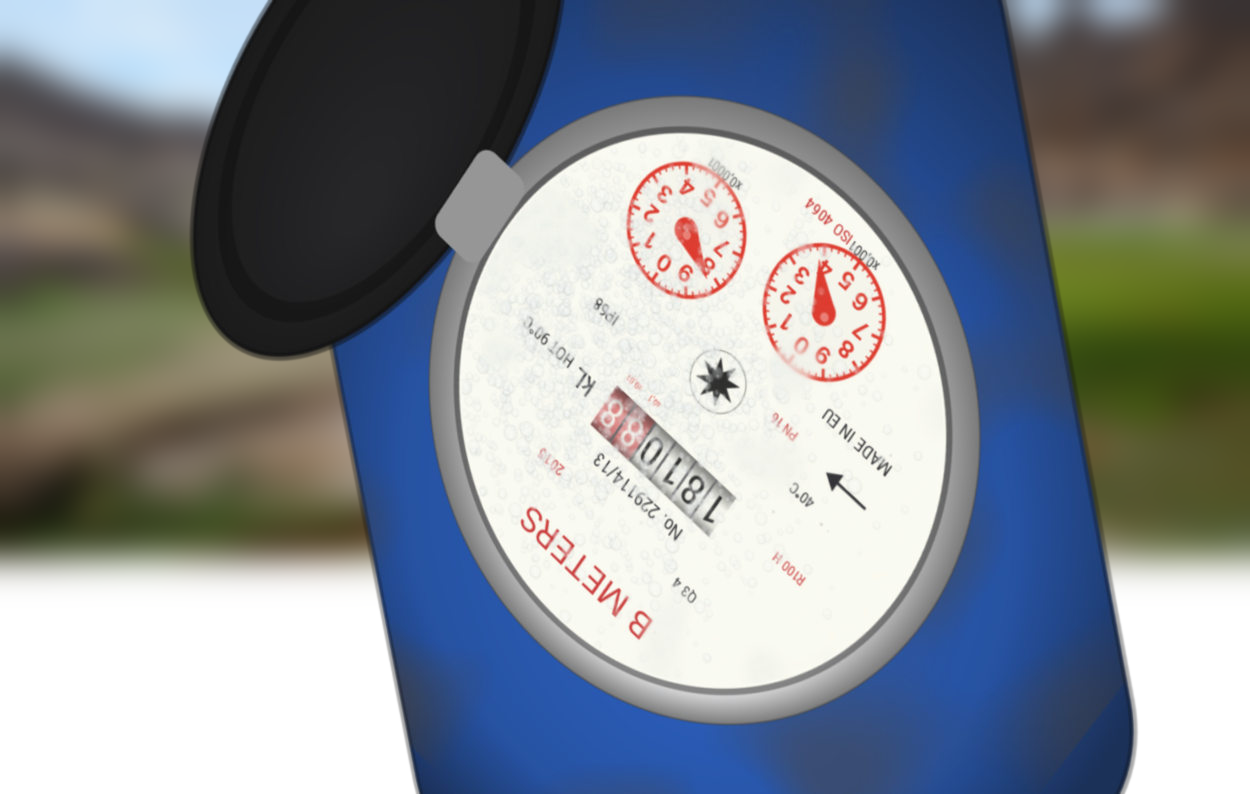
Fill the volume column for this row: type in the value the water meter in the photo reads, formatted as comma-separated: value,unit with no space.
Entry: 1810.8838,kL
